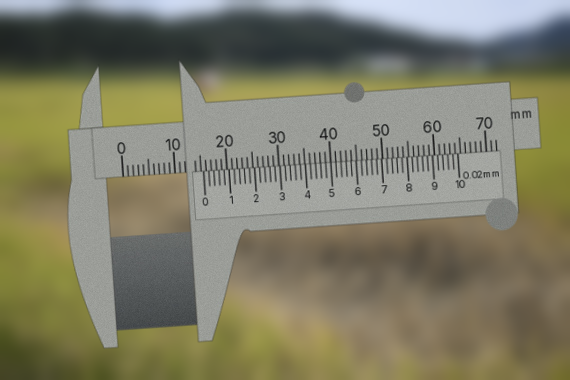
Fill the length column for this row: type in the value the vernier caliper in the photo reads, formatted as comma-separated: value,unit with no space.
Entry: 15.5,mm
